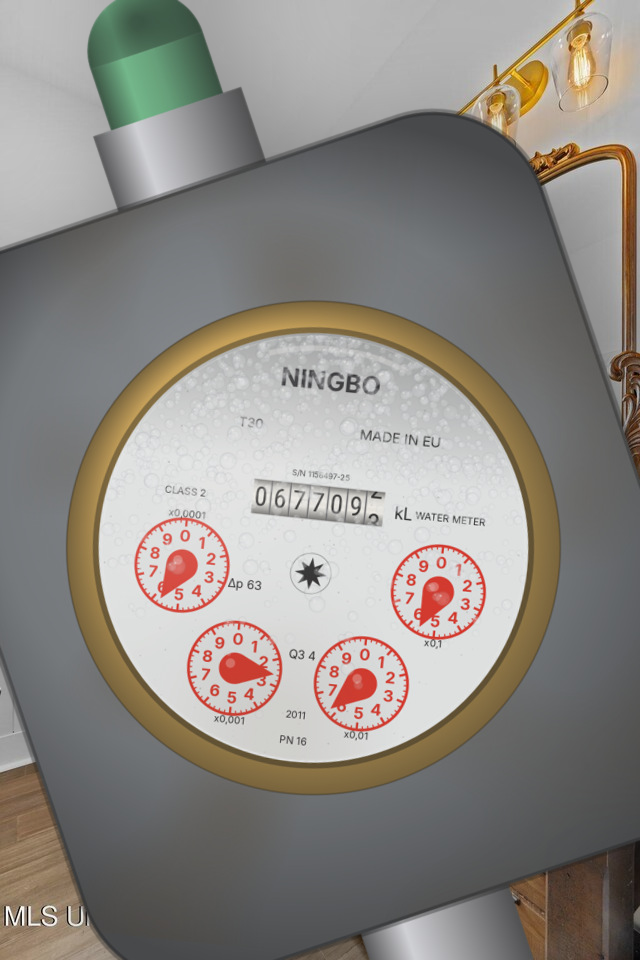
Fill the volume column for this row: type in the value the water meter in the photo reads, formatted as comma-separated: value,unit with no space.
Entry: 677092.5625,kL
